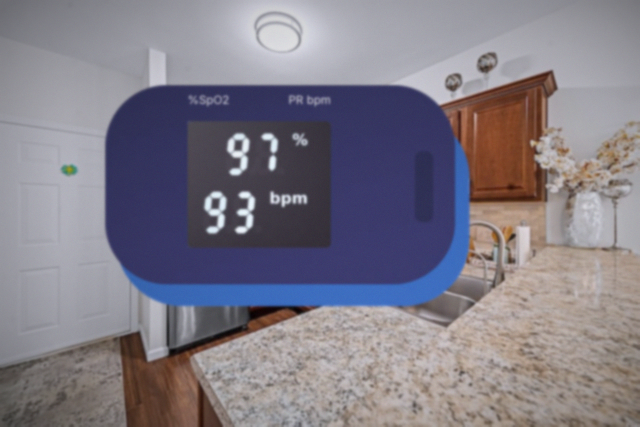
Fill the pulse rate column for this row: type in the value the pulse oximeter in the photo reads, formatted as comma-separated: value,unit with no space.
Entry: 93,bpm
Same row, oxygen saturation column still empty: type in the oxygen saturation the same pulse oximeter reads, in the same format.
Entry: 97,%
